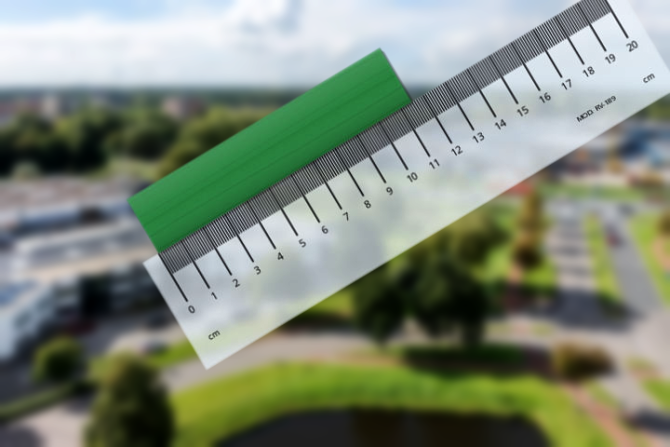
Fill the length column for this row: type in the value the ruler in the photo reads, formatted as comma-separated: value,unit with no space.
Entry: 11.5,cm
